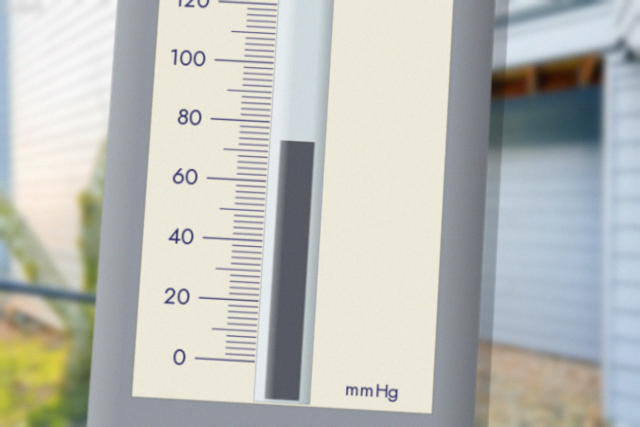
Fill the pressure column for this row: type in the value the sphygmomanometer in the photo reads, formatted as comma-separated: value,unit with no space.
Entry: 74,mmHg
